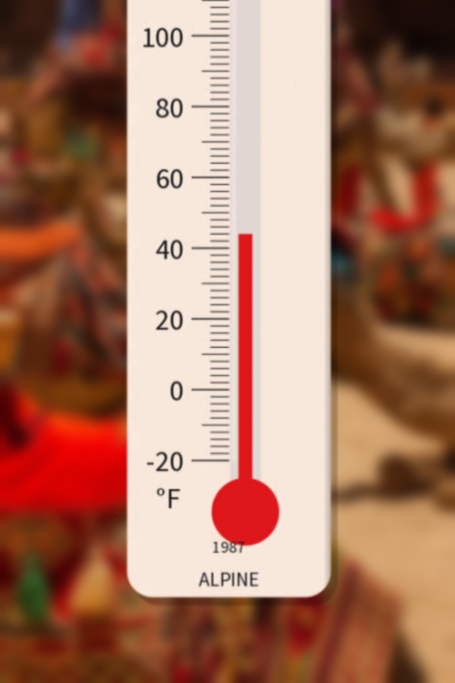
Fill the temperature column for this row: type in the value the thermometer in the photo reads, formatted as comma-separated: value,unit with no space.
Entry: 44,°F
